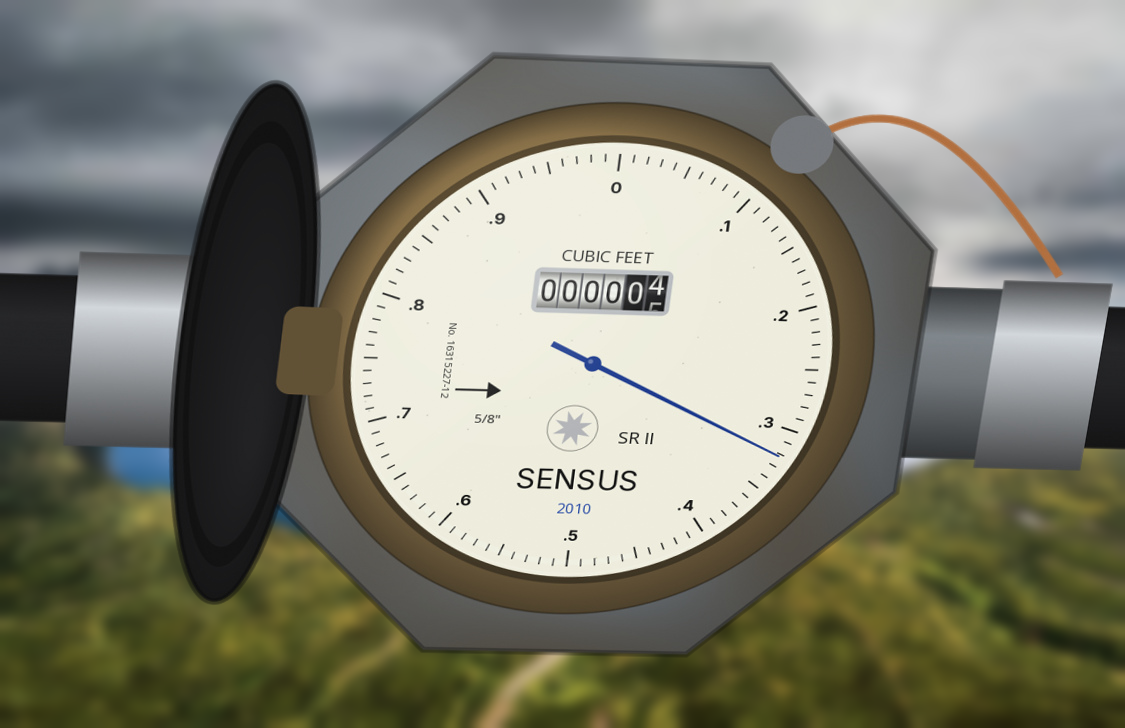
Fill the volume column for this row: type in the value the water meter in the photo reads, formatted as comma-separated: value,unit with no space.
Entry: 4.32,ft³
